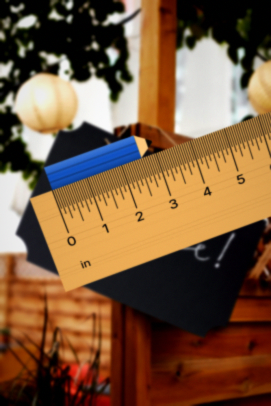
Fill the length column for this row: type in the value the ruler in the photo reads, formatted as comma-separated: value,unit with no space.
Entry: 3,in
